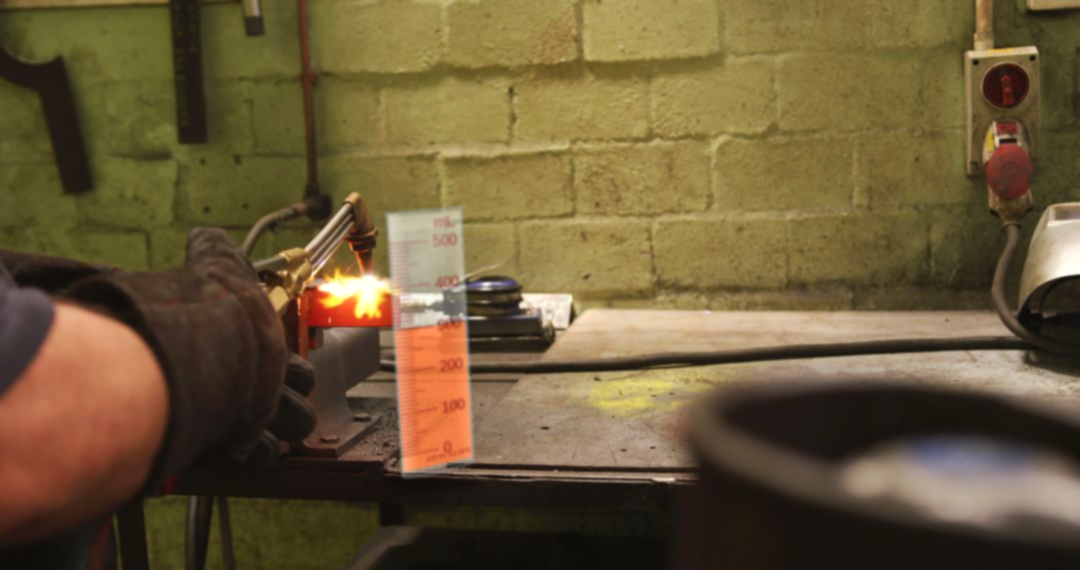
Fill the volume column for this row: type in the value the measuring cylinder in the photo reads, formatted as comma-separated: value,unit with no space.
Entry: 300,mL
